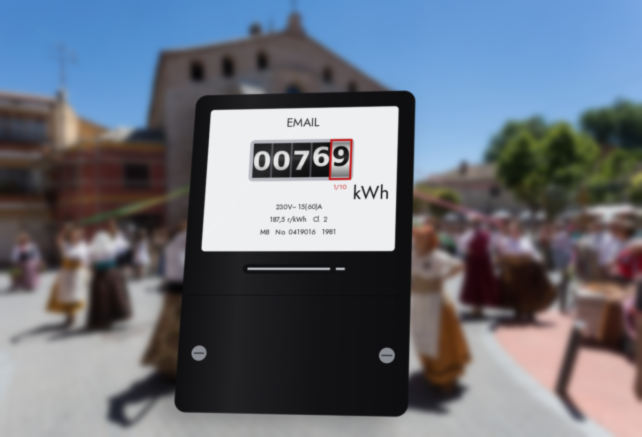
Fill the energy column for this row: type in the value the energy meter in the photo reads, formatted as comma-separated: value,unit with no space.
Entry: 76.9,kWh
